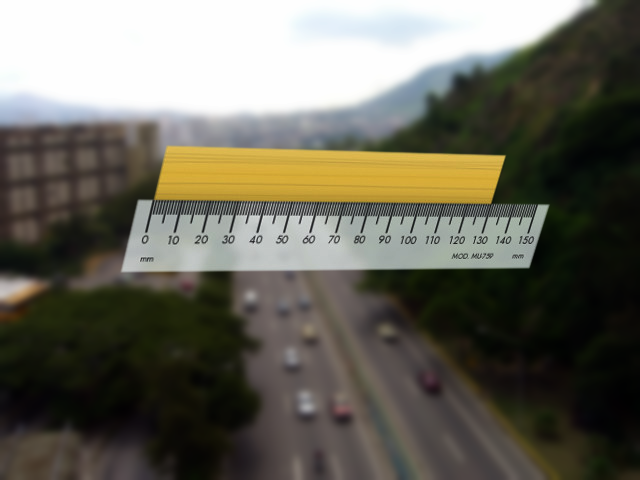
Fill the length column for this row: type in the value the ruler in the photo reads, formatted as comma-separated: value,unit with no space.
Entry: 130,mm
